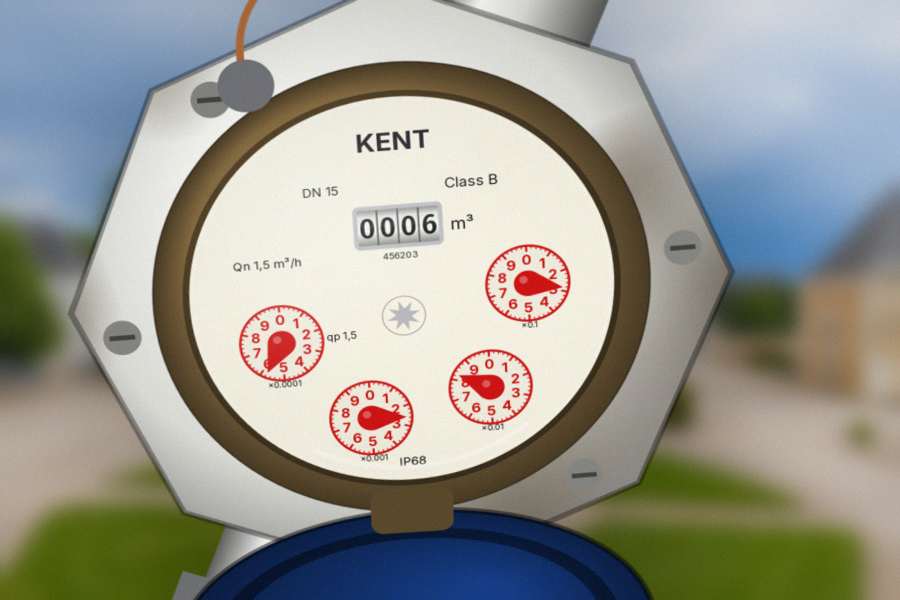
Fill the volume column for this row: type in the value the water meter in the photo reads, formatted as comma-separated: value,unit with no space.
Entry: 6.2825,m³
